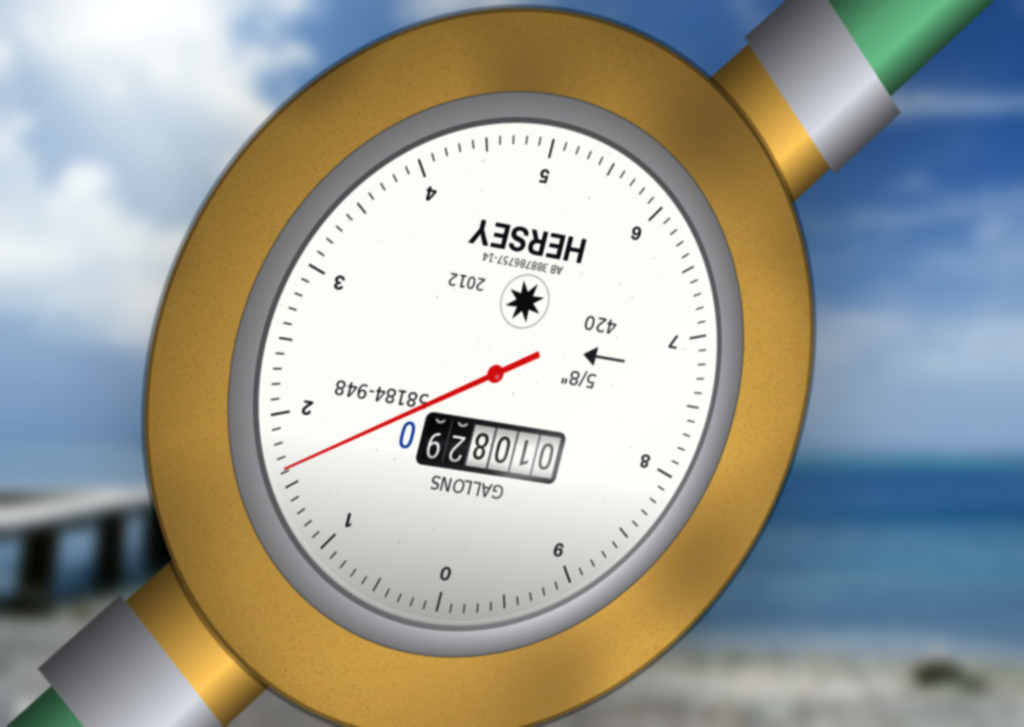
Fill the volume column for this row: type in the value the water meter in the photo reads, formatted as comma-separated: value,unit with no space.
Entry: 108291.6,gal
